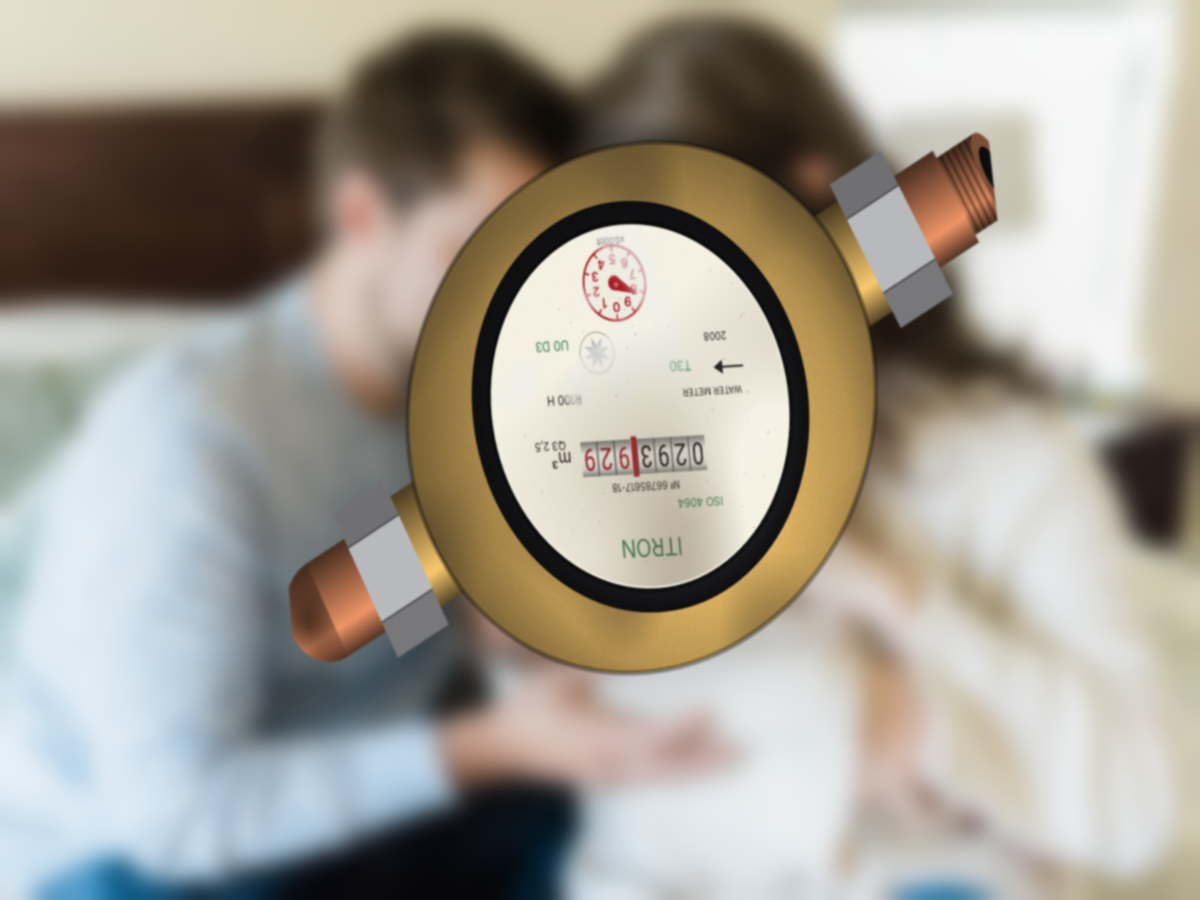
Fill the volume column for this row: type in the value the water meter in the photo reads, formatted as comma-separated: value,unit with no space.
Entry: 293.9298,m³
